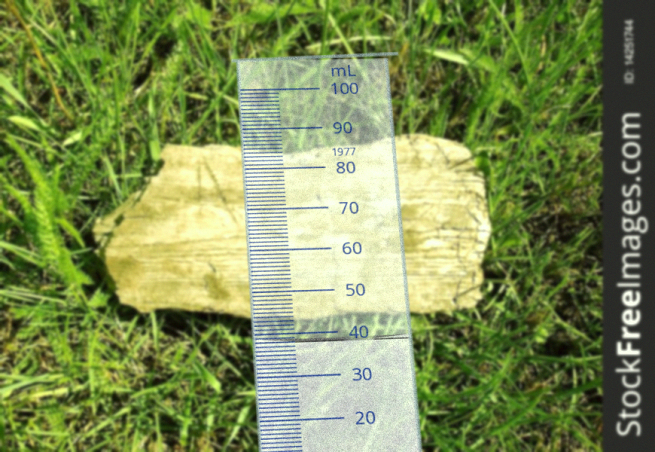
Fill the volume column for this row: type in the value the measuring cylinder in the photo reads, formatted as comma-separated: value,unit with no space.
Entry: 38,mL
